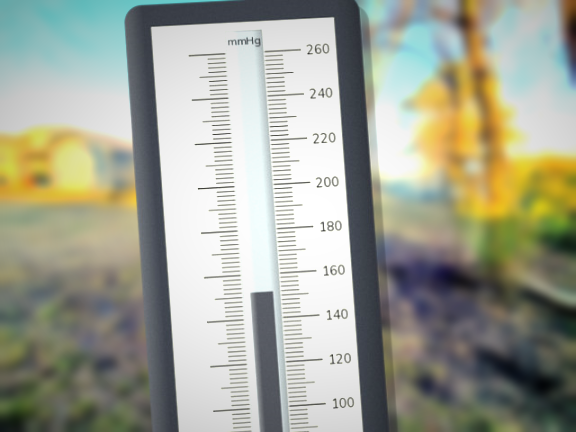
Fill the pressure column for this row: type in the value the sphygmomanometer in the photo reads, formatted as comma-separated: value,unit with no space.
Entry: 152,mmHg
